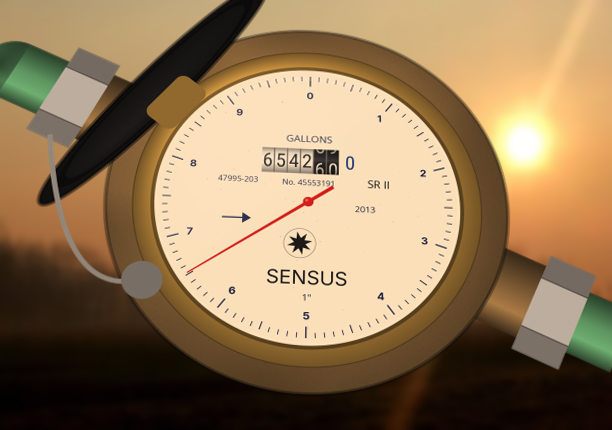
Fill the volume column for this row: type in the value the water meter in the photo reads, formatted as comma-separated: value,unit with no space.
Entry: 6542596.5,gal
